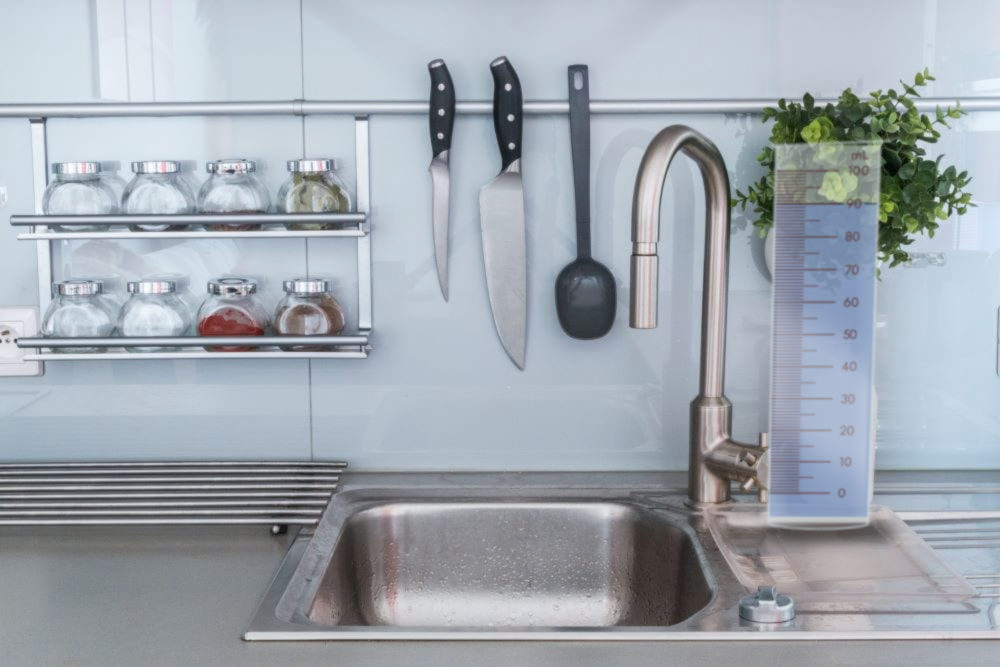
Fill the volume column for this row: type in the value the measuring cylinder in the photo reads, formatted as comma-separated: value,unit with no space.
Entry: 90,mL
